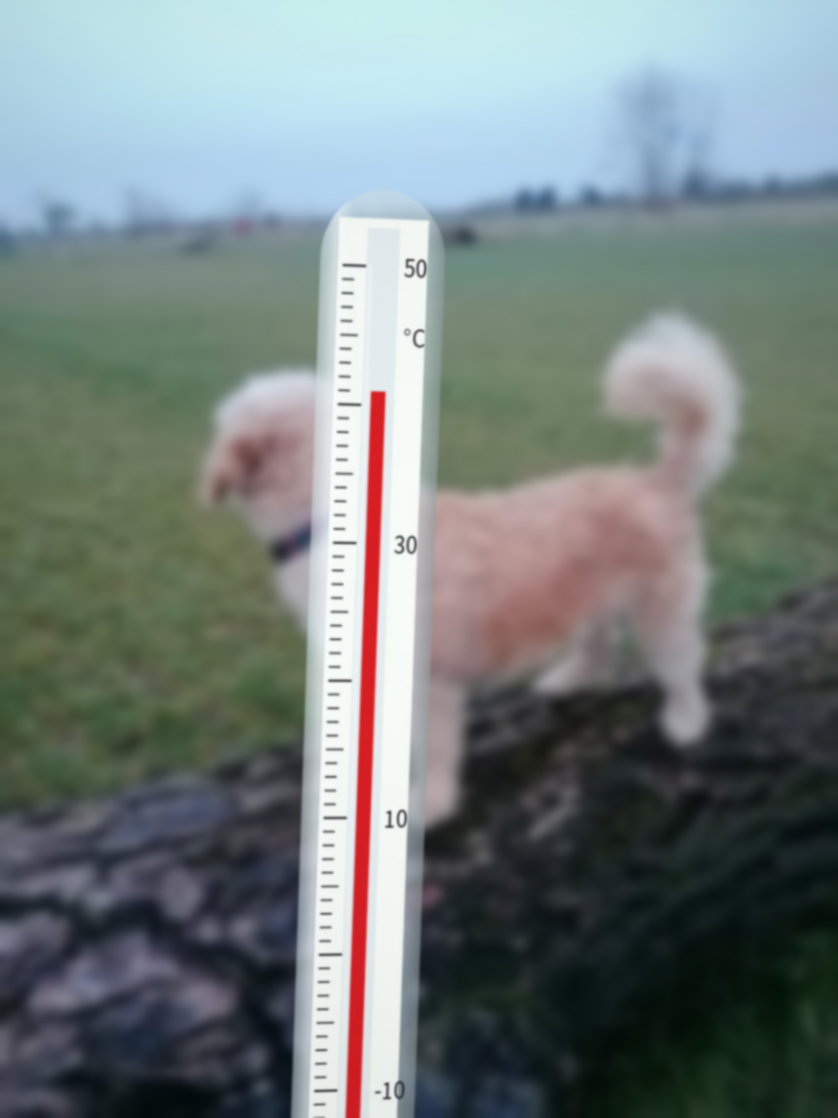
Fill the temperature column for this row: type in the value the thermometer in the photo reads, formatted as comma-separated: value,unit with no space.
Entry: 41,°C
